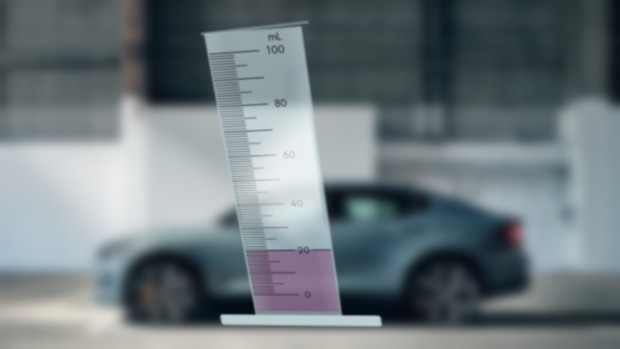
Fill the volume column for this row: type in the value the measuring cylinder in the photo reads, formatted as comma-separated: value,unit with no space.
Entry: 20,mL
